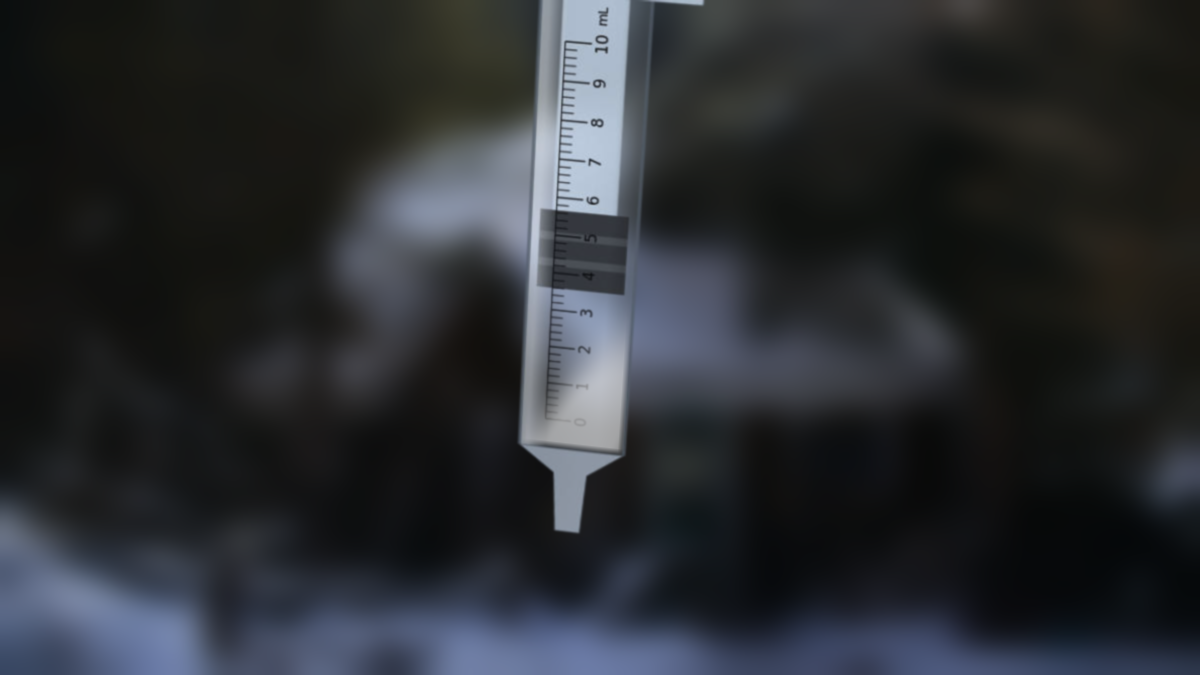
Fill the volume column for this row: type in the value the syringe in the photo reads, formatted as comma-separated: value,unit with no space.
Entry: 3.6,mL
